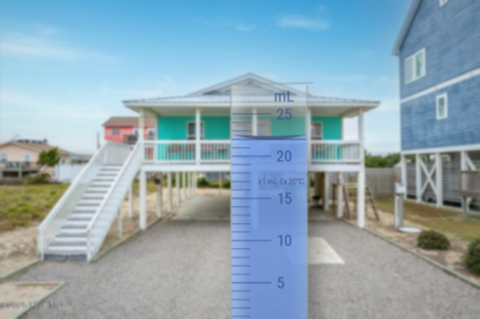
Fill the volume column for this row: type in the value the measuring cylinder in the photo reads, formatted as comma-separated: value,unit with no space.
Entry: 22,mL
